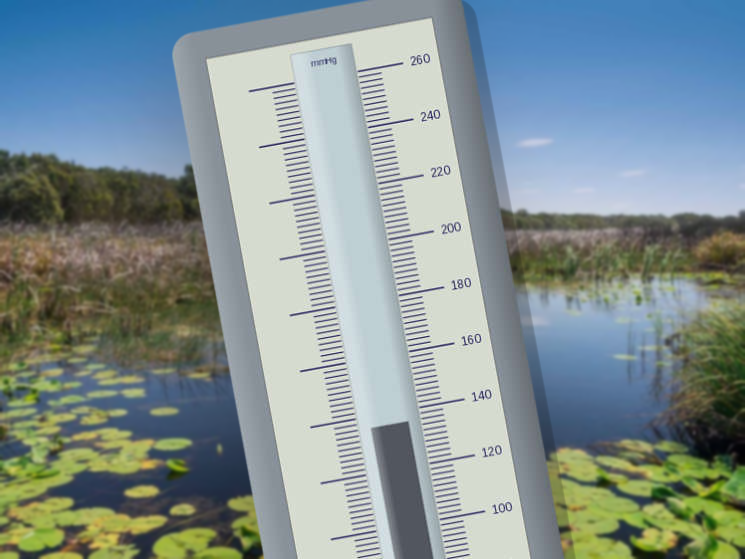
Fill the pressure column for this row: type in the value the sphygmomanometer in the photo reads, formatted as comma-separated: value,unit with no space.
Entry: 136,mmHg
